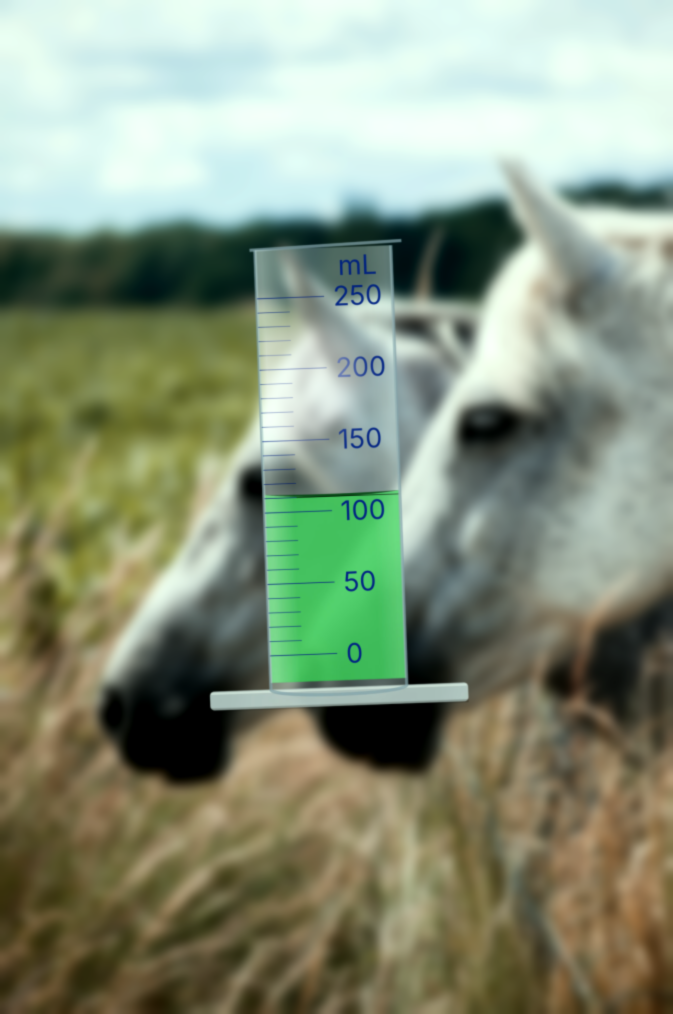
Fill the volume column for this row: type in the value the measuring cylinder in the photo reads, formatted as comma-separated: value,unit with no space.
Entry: 110,mL
